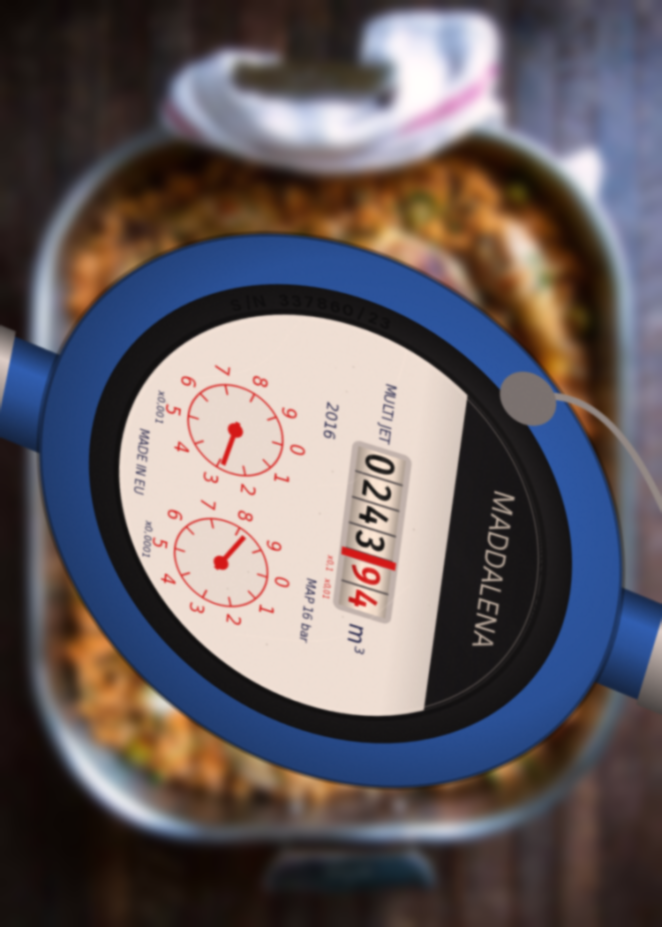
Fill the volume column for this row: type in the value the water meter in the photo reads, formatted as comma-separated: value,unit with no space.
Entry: 243.9428,m³
